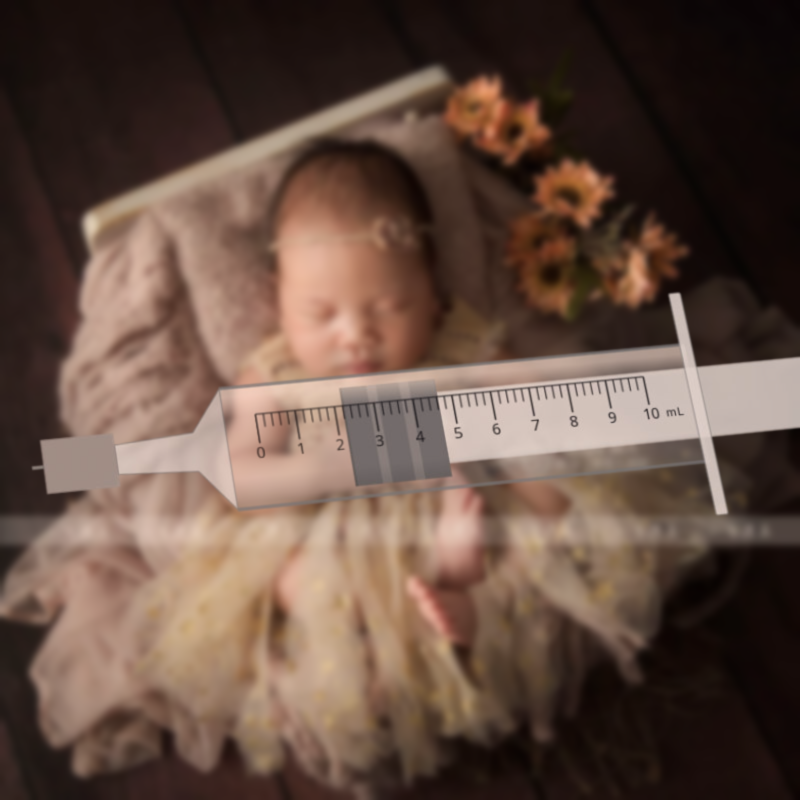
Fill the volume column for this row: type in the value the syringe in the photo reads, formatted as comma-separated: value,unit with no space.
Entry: 2.2,mL
